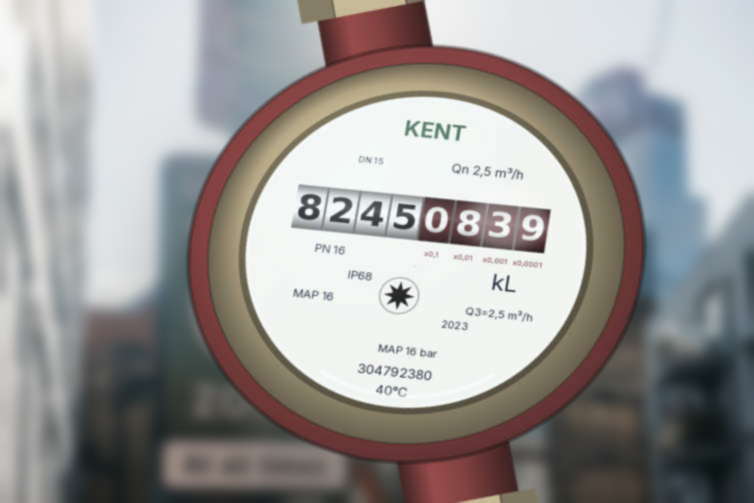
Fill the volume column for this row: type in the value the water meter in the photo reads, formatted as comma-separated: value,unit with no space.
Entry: 8245.0839,kL
